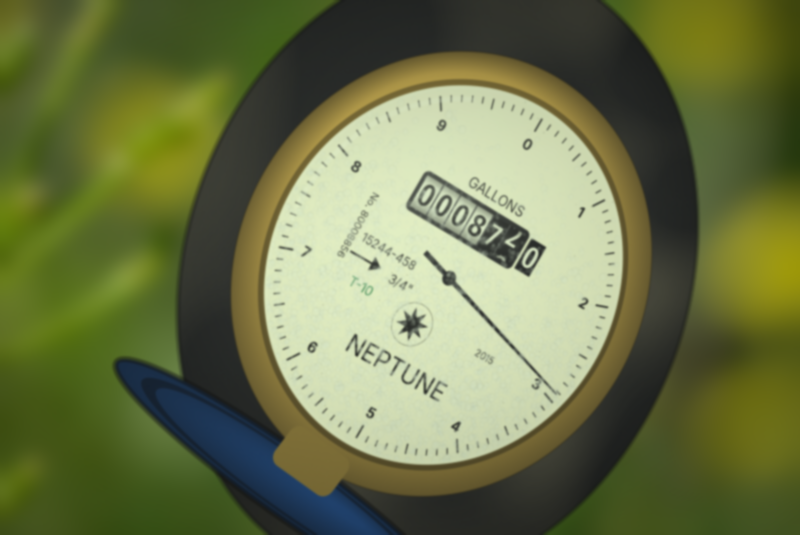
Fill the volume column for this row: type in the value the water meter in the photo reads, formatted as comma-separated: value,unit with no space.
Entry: 8722.9,gal
